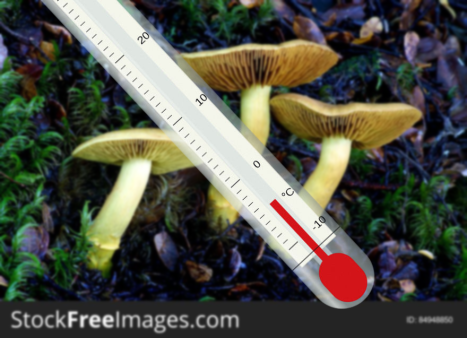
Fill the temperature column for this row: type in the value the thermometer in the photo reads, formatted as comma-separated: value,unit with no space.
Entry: -4.5,°C
